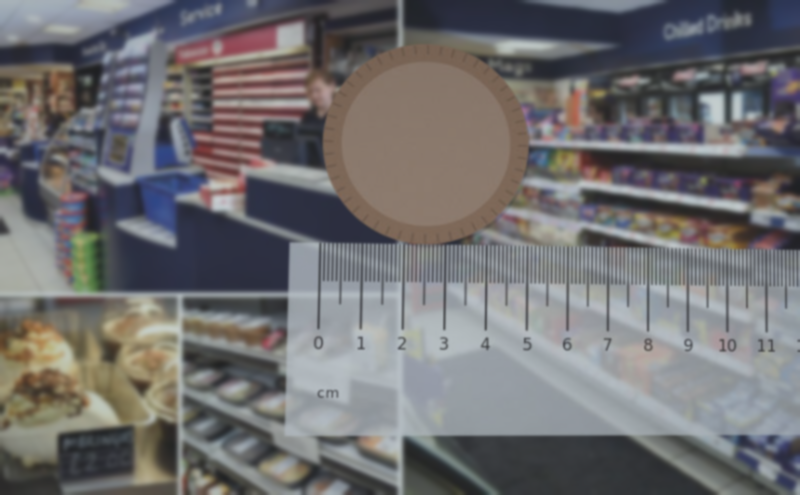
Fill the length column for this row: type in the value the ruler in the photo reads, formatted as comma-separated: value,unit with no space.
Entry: 5,cm
